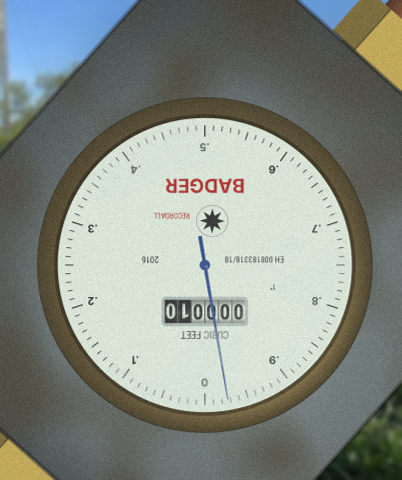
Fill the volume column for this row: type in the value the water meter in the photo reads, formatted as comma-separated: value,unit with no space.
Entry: 9.97,ft³
